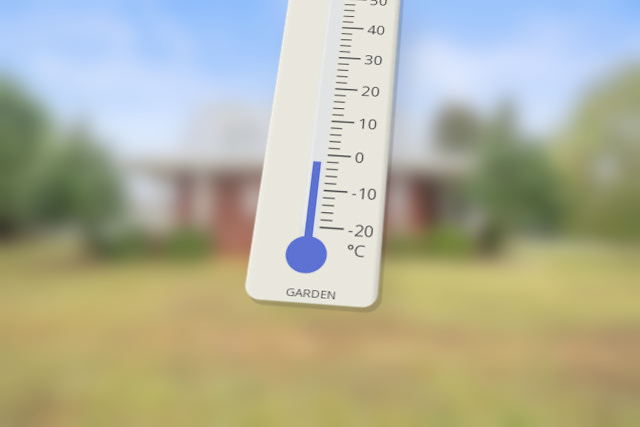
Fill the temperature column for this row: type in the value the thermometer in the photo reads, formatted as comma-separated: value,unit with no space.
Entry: -2,°C
